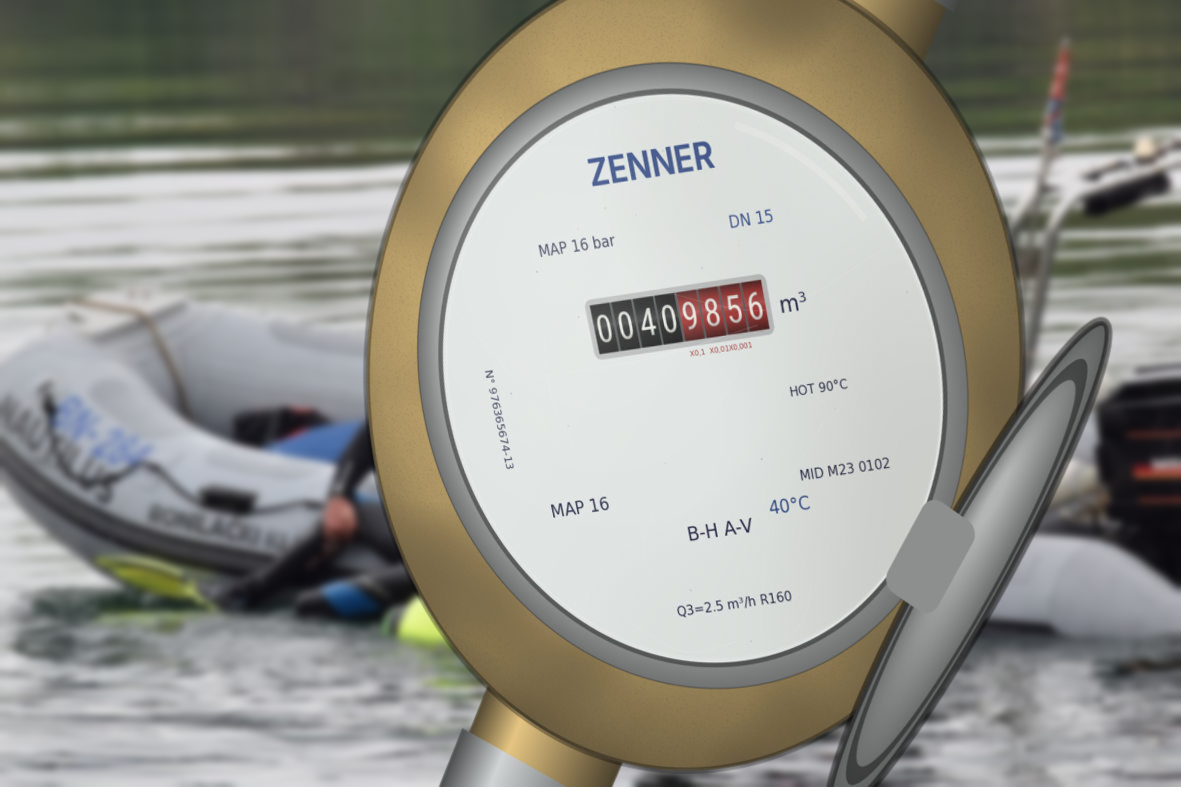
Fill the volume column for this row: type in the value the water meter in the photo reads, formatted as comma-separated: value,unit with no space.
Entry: 40.9856,m³
